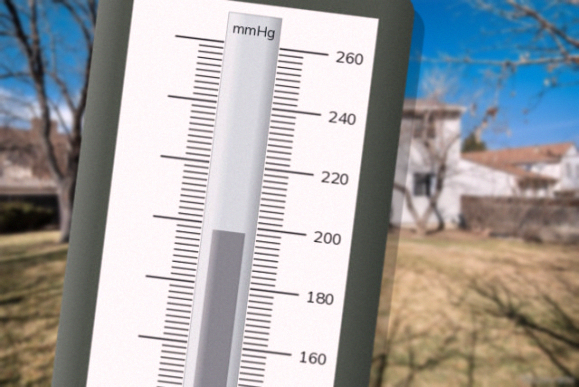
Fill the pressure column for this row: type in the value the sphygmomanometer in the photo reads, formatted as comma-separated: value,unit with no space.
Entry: 198,mmHg
